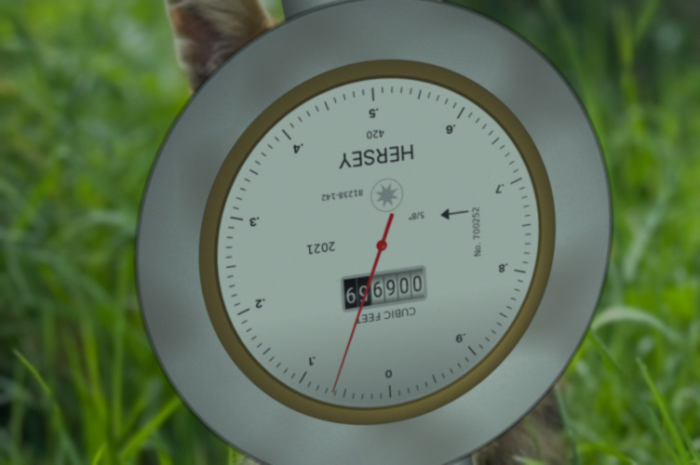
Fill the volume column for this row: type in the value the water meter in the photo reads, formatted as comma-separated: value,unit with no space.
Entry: 6959.06,ft³
